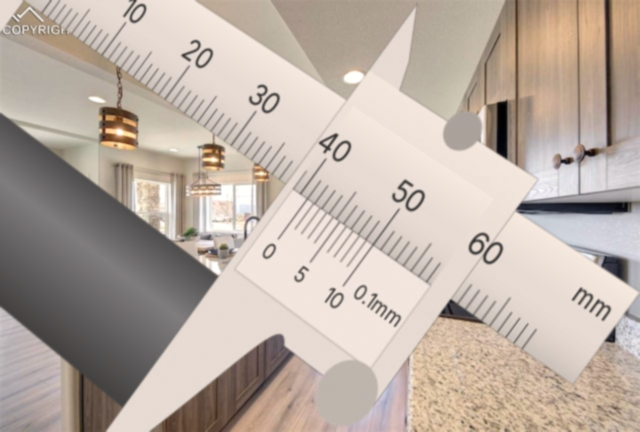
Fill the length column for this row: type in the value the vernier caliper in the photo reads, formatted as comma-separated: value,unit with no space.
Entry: 41.0,mm
